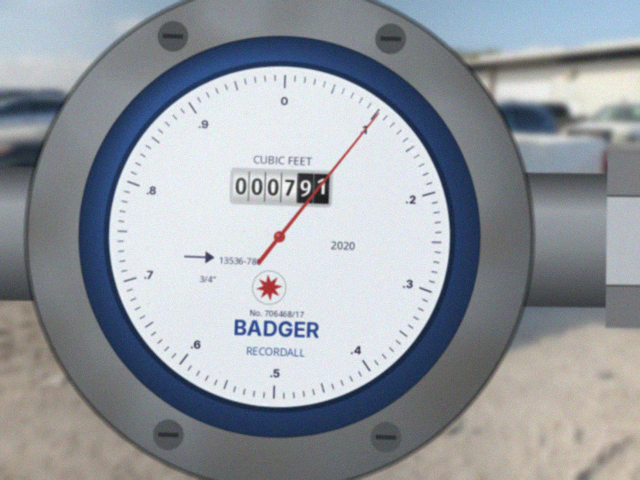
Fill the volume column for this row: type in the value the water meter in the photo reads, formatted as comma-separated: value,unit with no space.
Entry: 791.10,ft³
